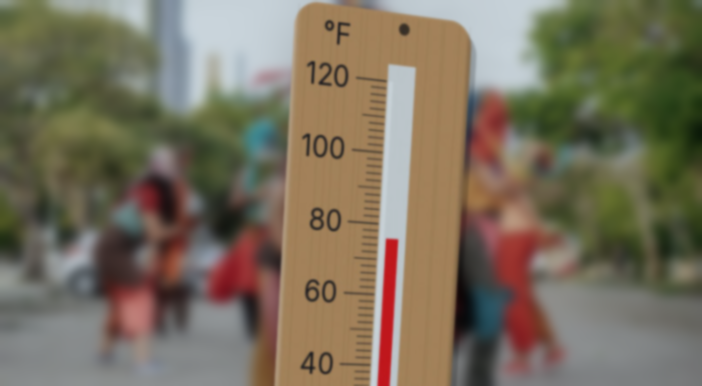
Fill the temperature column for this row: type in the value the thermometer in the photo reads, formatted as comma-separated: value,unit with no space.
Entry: 76,°F
